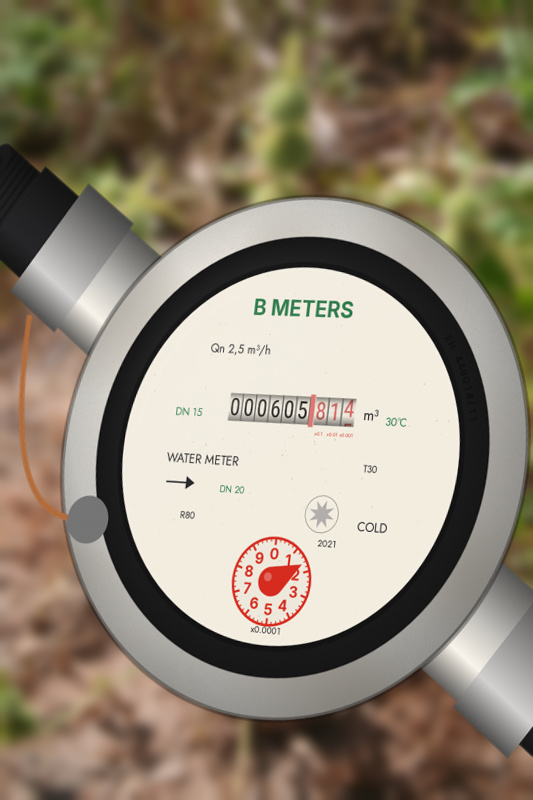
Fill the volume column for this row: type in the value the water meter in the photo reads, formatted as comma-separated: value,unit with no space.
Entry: 605.8141,m³
